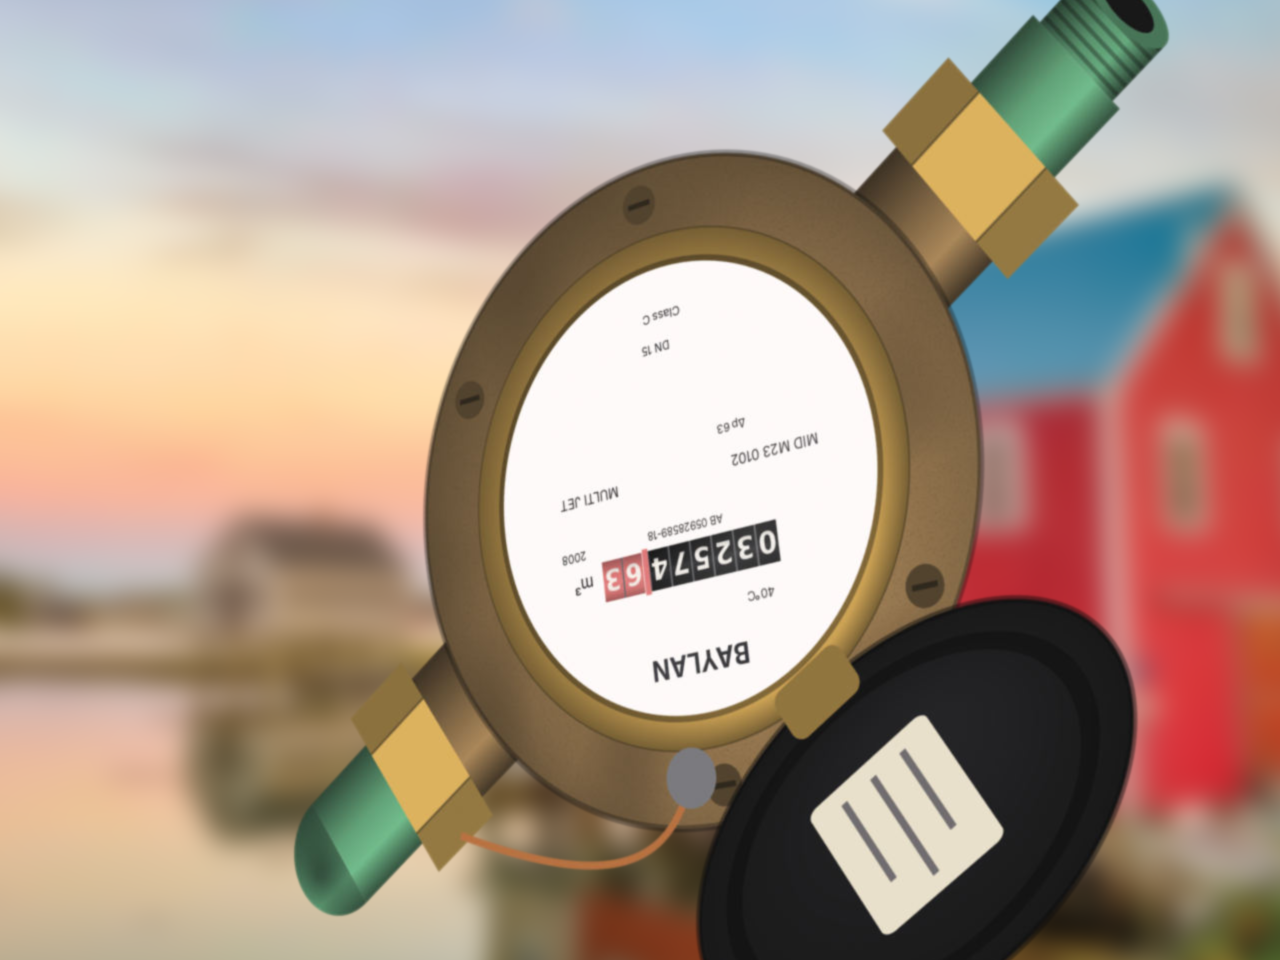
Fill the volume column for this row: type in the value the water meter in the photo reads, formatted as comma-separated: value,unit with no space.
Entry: 32574.63,m³
